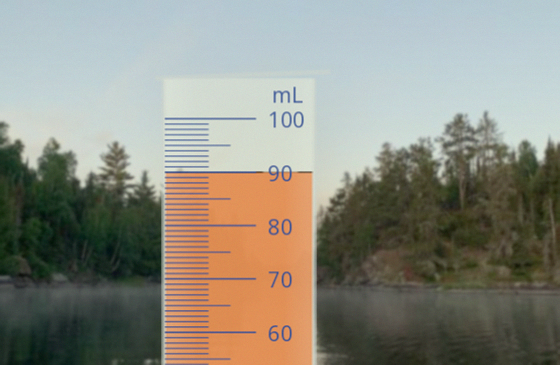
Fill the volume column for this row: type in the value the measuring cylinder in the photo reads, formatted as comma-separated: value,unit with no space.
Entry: 90,mL
